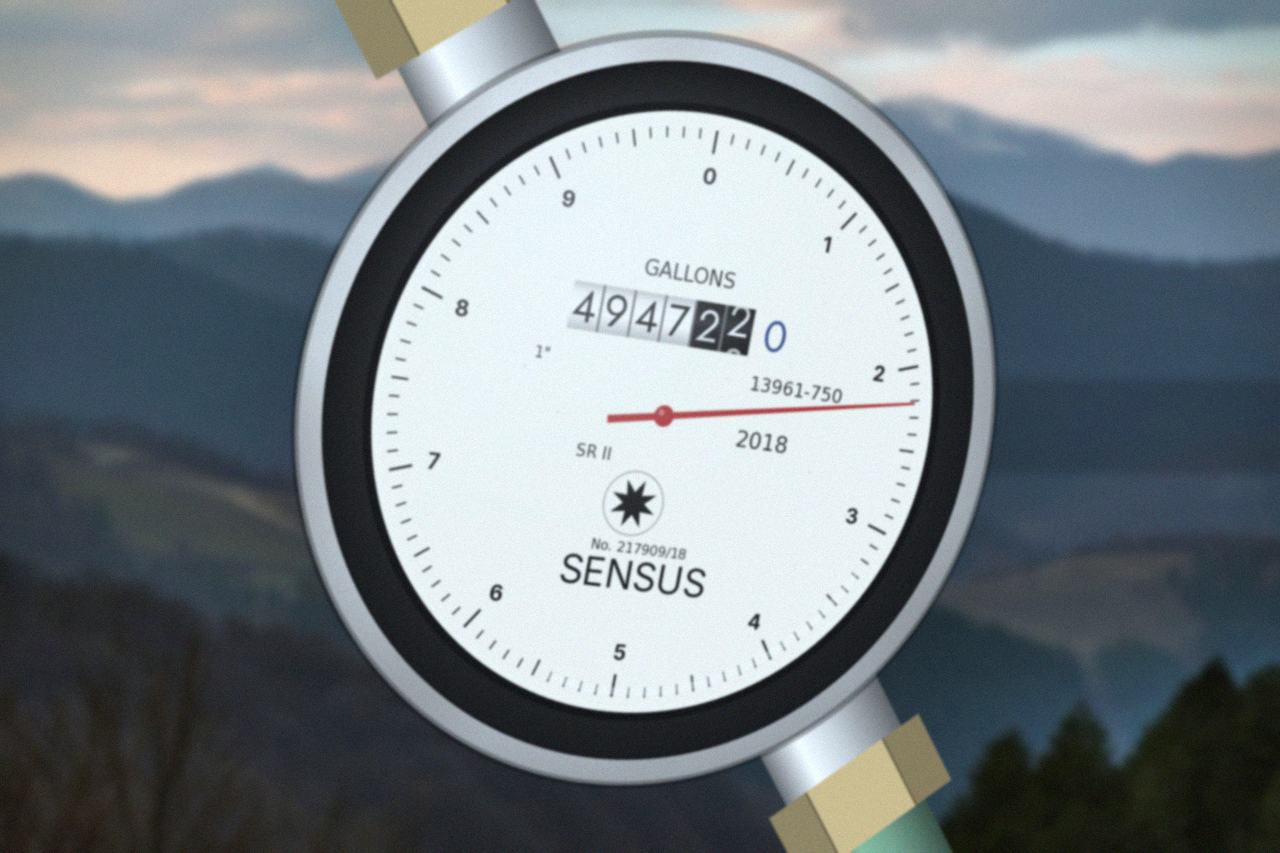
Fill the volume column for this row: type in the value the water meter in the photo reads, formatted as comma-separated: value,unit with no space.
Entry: 4947222.2,gal
